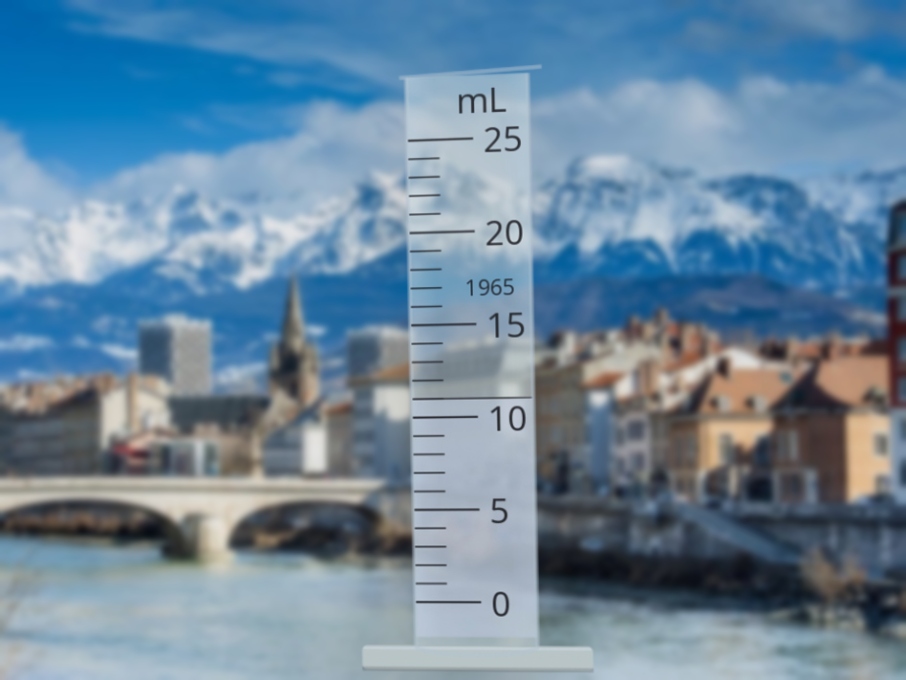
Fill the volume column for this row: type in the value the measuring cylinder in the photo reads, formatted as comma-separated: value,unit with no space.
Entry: 11,mL
